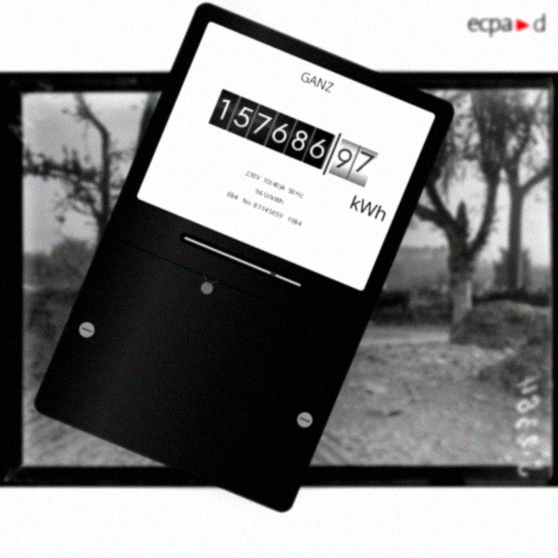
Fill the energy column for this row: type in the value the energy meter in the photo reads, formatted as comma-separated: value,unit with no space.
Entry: 157686.97,kWh
